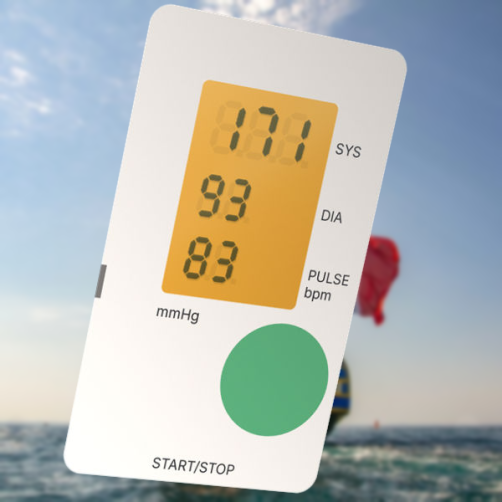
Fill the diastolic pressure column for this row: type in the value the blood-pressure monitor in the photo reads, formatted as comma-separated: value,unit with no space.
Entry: 93,mmHg
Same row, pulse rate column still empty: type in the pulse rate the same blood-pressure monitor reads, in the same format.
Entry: 83,bpm
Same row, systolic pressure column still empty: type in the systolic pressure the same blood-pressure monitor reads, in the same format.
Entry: 171,mmHg
